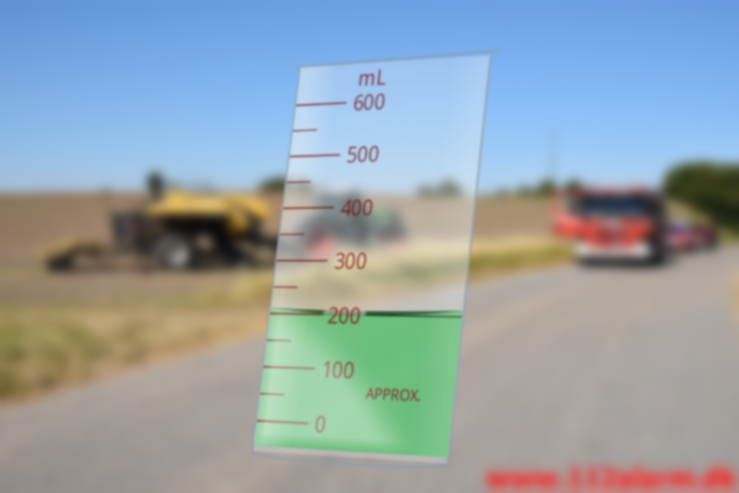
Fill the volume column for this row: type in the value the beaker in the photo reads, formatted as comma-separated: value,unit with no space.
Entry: 200,mL
